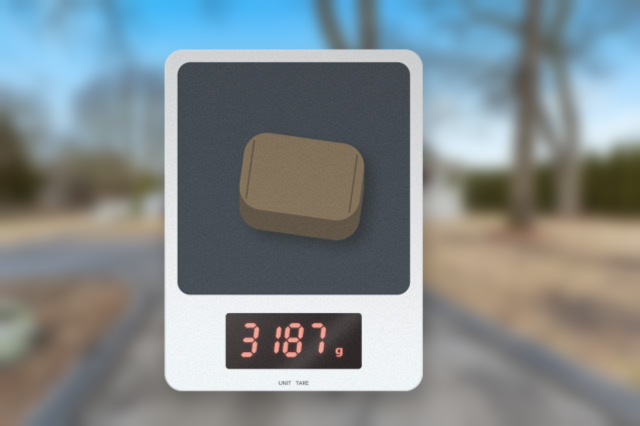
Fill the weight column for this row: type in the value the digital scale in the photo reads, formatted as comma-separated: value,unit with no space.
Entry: 3187,g
